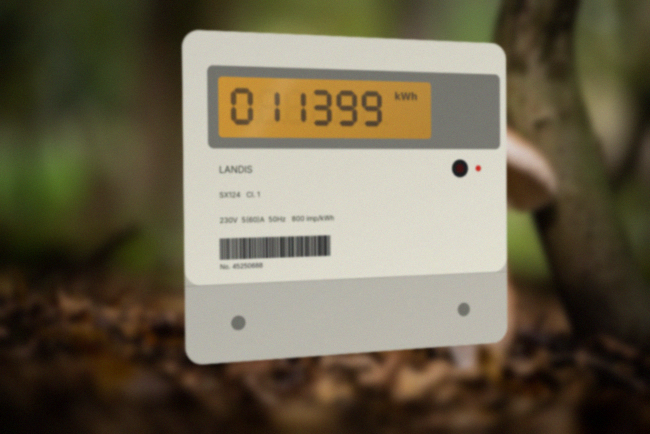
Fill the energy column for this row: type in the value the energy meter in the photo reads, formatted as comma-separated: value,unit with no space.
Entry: 11399,kWh
